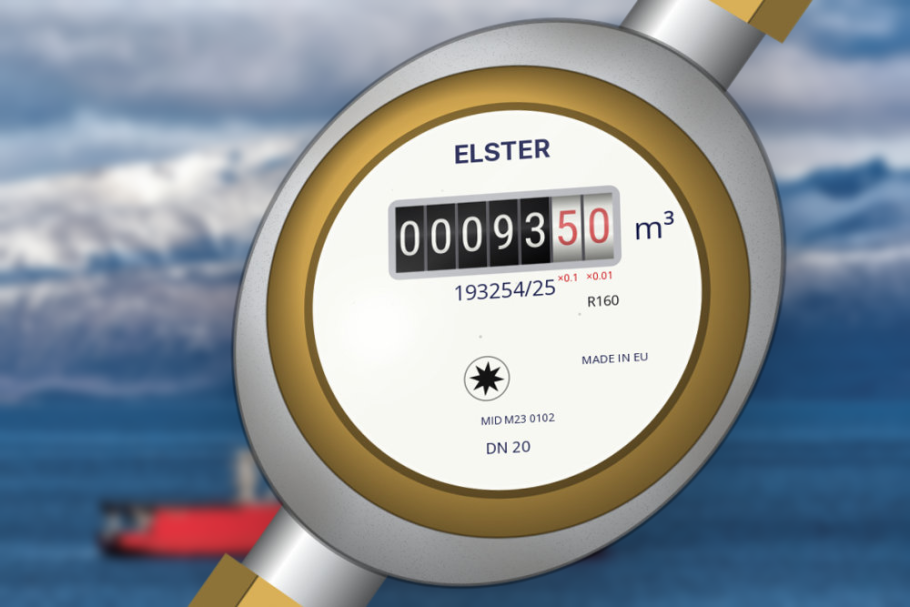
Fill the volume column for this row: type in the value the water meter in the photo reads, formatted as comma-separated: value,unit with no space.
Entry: 93.50,m³
